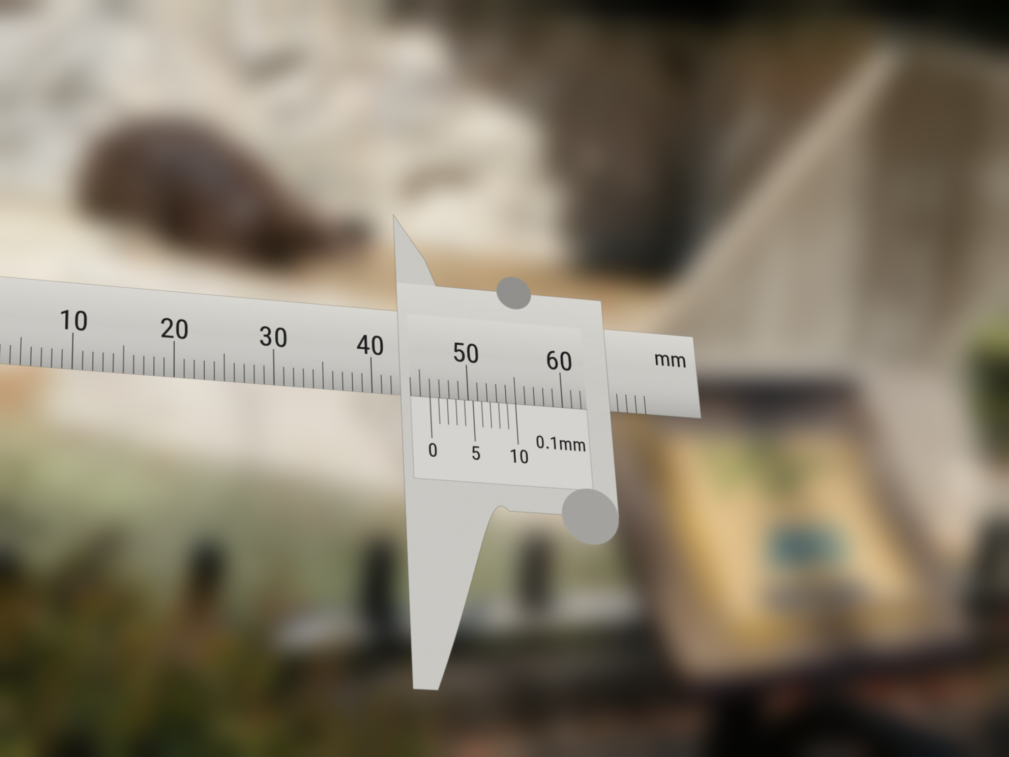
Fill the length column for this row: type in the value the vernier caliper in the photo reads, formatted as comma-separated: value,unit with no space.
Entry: 46.0,mm
